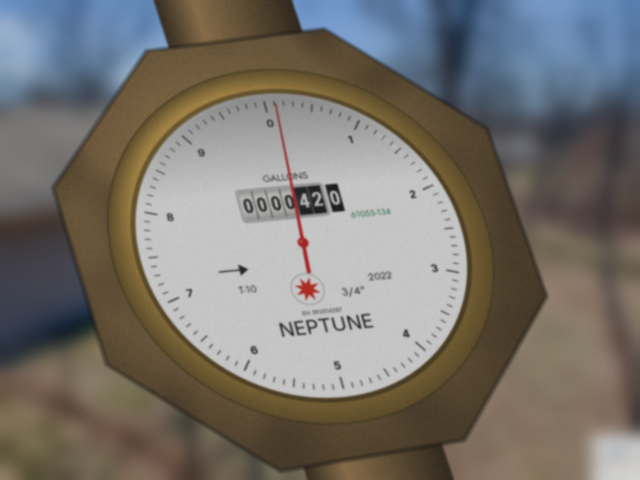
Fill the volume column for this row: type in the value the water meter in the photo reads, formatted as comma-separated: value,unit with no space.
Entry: 420.1,gal
